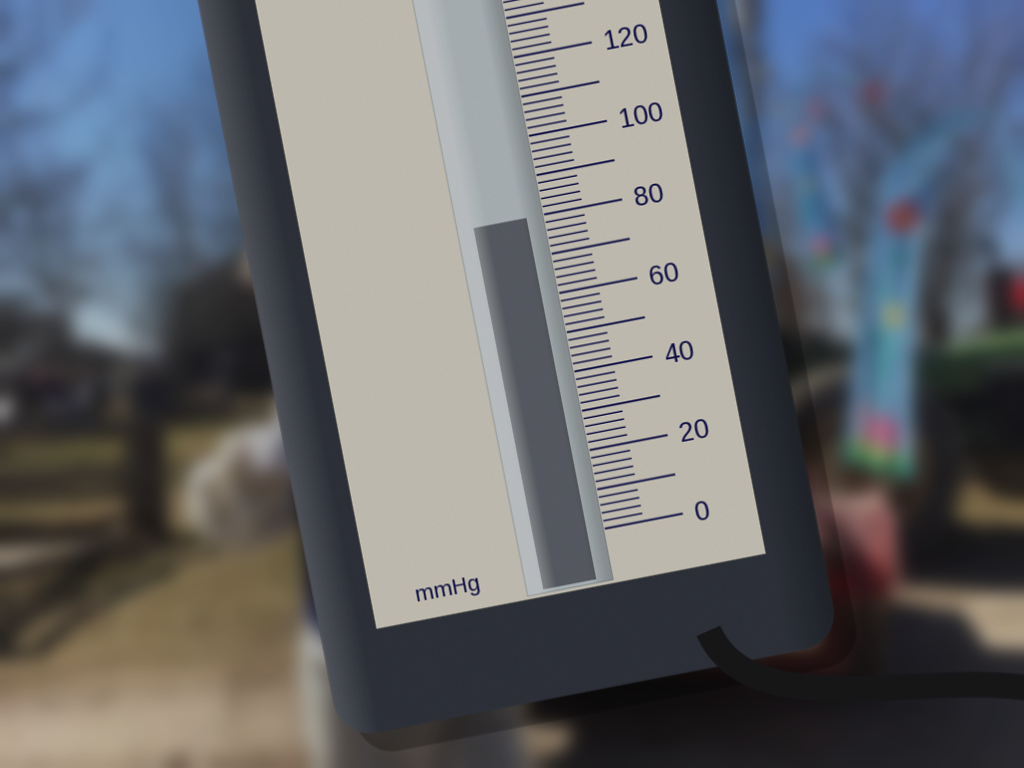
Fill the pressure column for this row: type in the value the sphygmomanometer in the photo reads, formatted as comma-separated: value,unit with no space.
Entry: 80,mmHg
